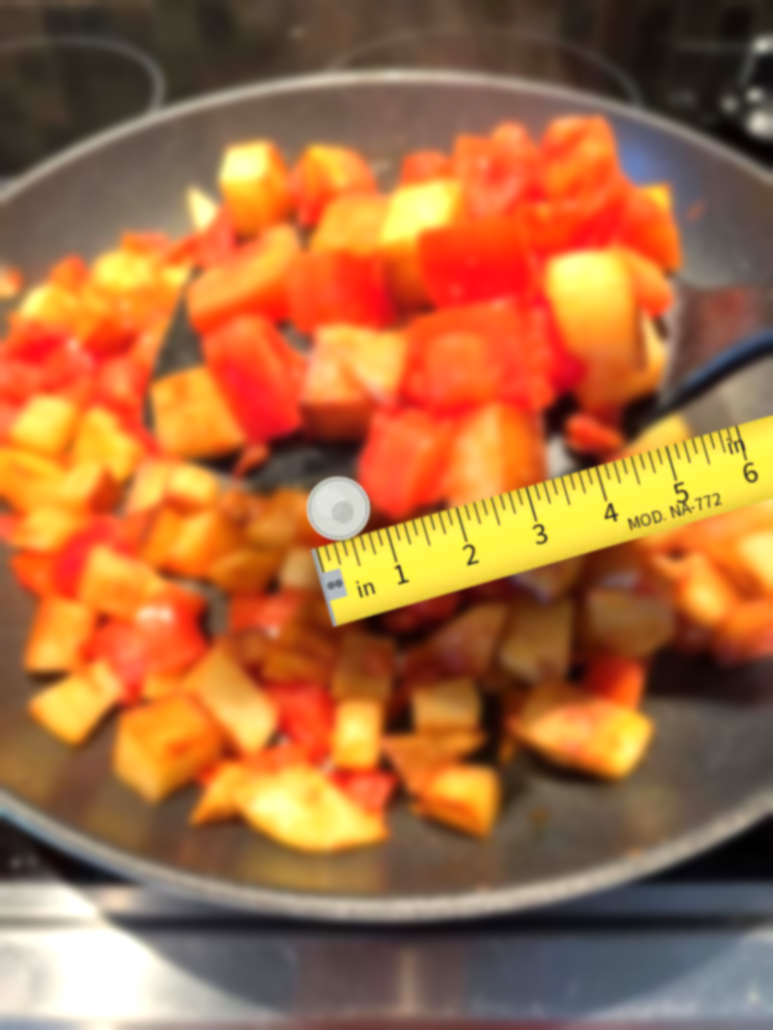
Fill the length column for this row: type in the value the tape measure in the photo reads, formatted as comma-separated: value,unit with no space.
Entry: 0.875,in
